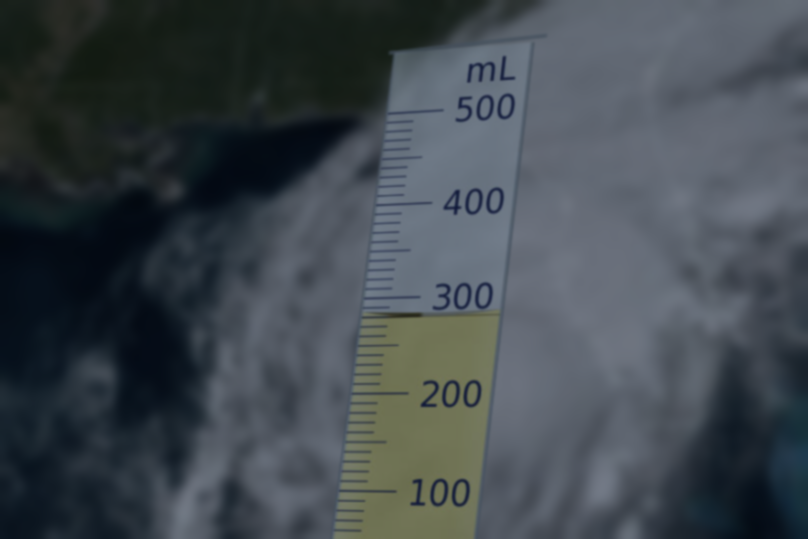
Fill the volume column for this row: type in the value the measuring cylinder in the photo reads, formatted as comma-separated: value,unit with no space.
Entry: 280,mL
